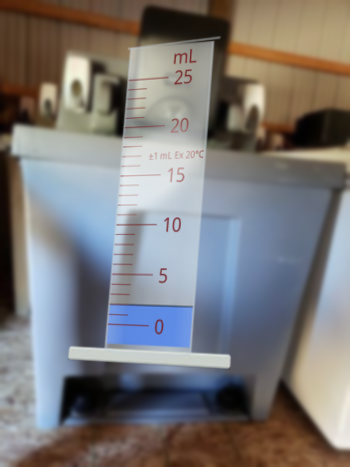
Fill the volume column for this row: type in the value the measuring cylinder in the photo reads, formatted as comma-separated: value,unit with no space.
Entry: 2,mL
